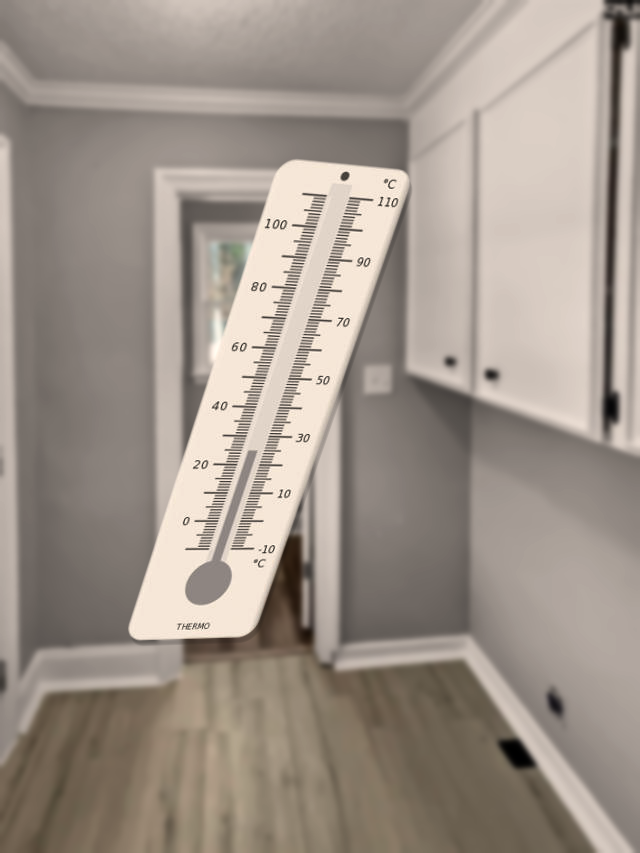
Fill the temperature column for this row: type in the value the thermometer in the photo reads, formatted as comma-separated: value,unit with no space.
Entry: 25,°C
